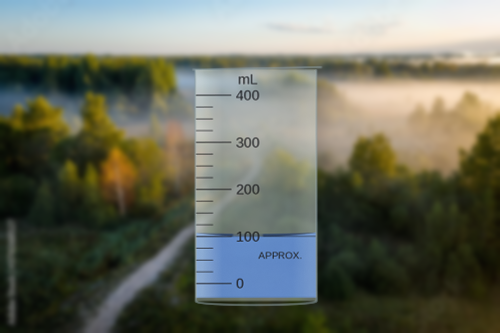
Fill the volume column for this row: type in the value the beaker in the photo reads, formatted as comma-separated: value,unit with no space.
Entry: 100,mL
